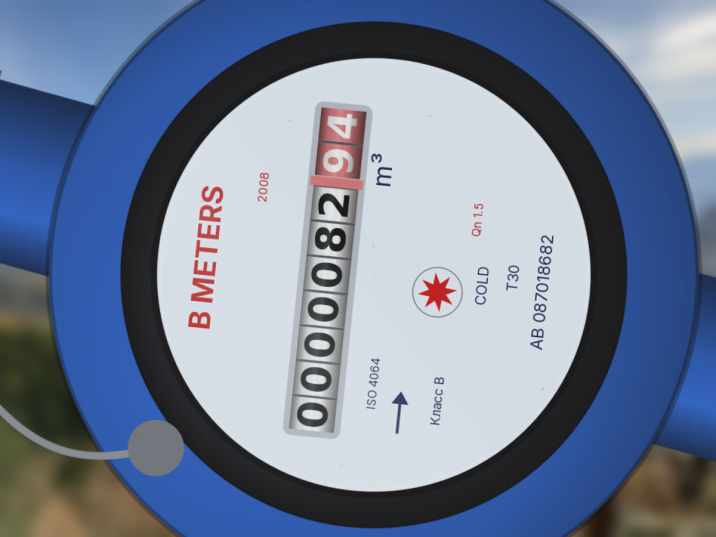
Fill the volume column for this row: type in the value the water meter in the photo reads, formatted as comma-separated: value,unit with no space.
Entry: 82.94,m³
